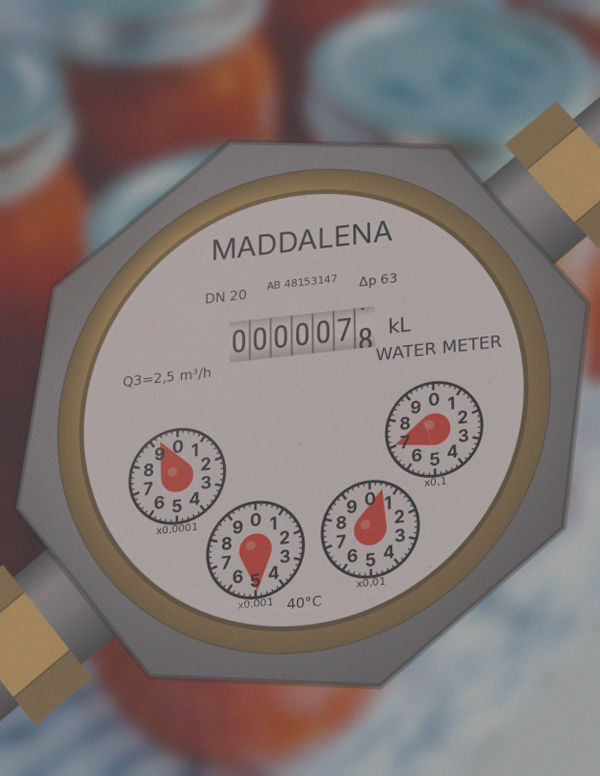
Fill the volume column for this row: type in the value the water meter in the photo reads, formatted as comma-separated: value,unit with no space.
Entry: 77.7049,kL
